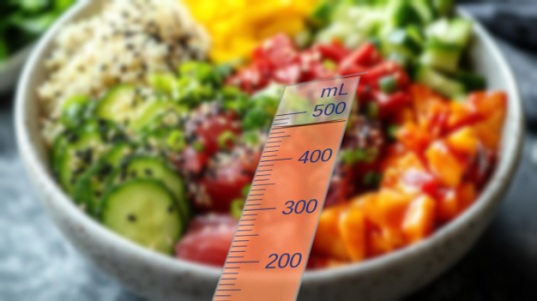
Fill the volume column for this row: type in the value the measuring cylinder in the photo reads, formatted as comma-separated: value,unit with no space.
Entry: 470,mL
